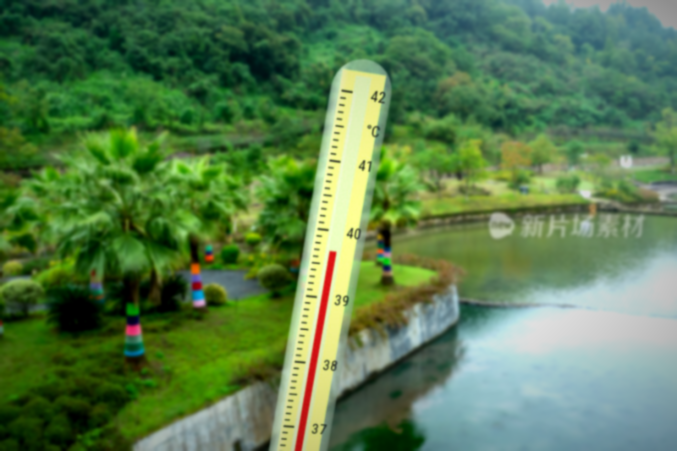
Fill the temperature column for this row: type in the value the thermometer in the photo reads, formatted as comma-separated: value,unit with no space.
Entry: 39.7,°C
